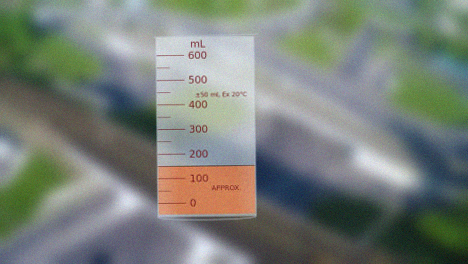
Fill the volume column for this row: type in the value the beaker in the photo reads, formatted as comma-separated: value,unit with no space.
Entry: 150,mL
